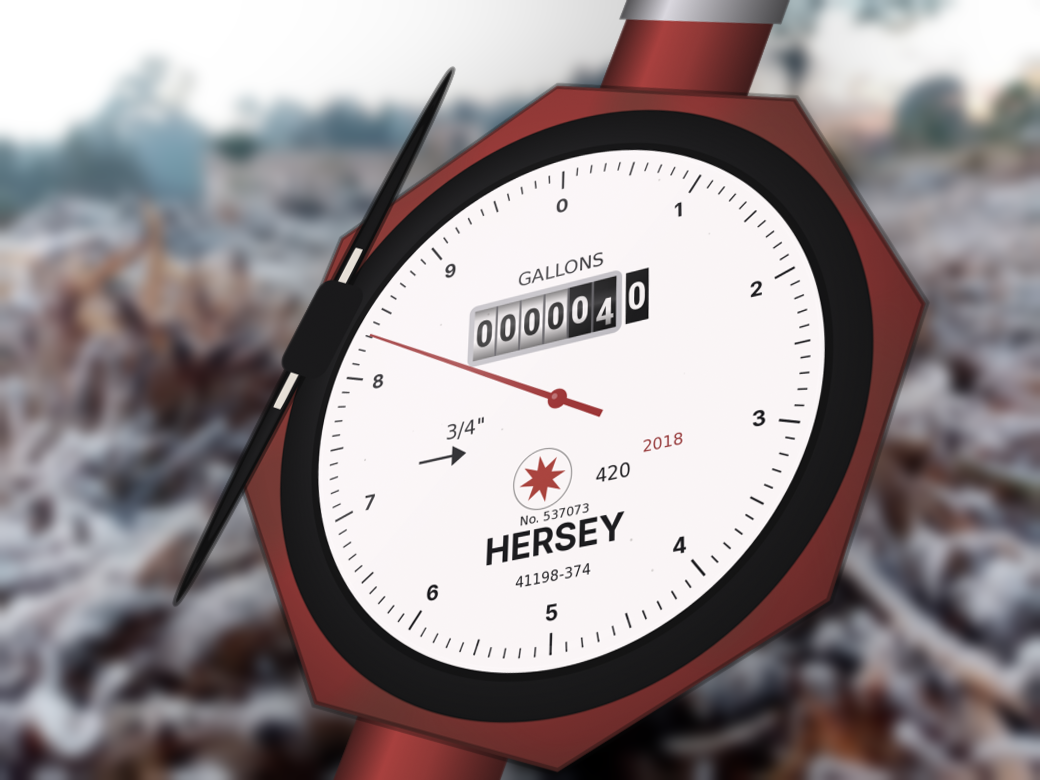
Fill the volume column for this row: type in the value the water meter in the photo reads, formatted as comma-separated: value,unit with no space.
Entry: 38.3,gal
